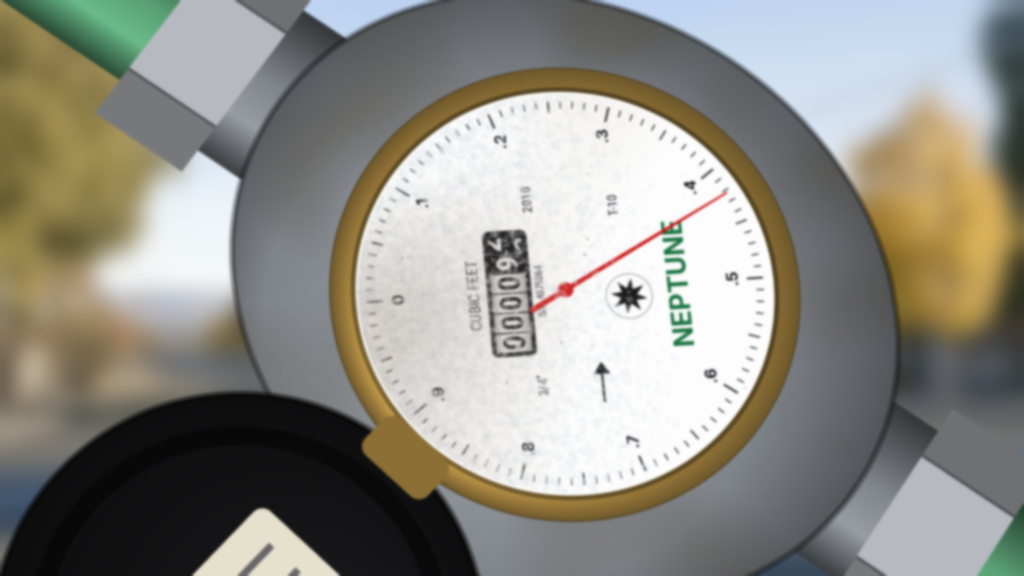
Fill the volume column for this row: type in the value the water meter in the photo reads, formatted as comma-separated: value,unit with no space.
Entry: 92.42,ft³
